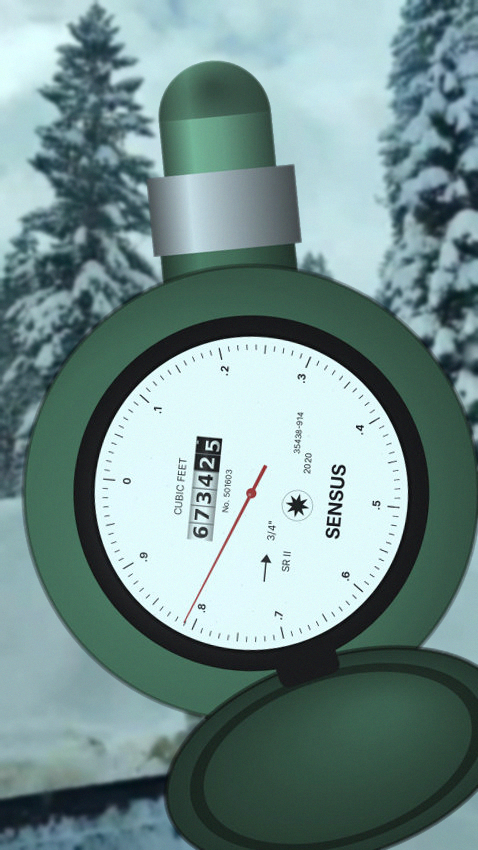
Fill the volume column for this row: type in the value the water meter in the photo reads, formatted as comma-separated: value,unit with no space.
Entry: 673424.81,ft³
